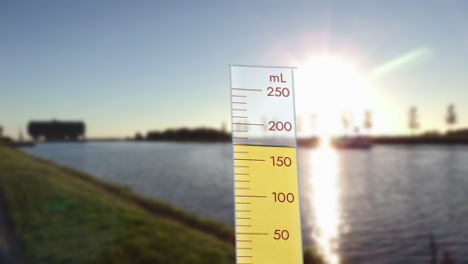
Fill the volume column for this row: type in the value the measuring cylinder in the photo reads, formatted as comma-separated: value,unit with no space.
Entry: 170,mL
